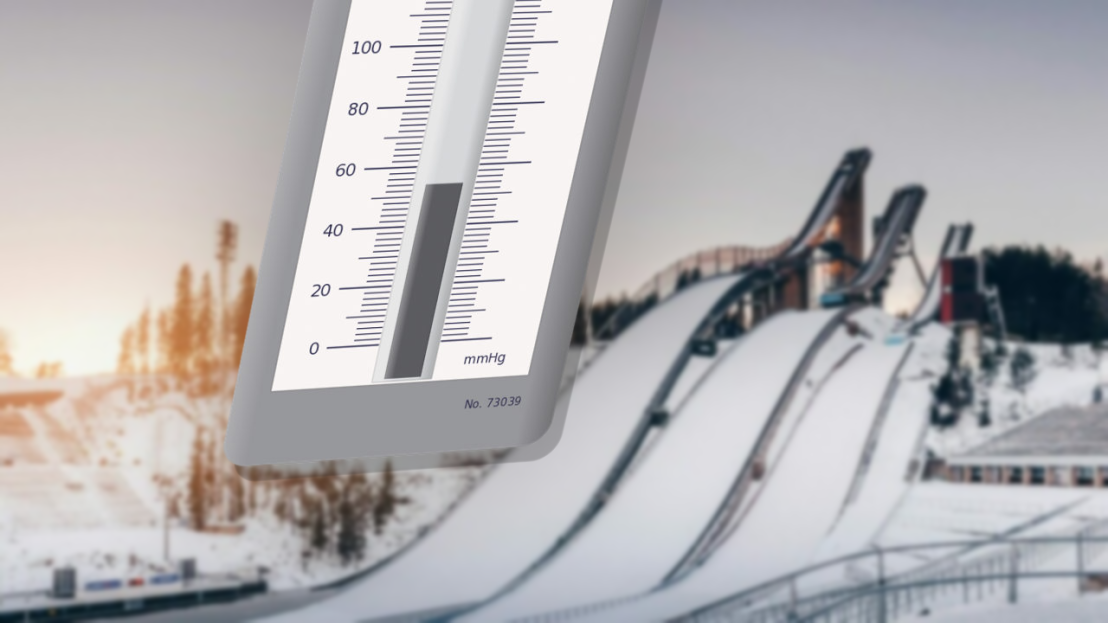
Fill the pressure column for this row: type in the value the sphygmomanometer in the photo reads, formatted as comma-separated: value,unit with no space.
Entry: 54,mmHg
